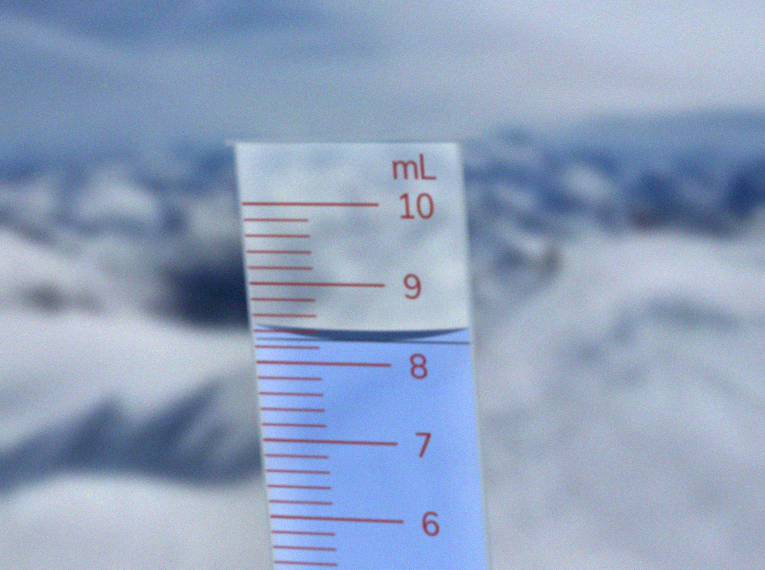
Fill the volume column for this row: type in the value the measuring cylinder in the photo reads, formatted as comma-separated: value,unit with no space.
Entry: 8.3,mL
